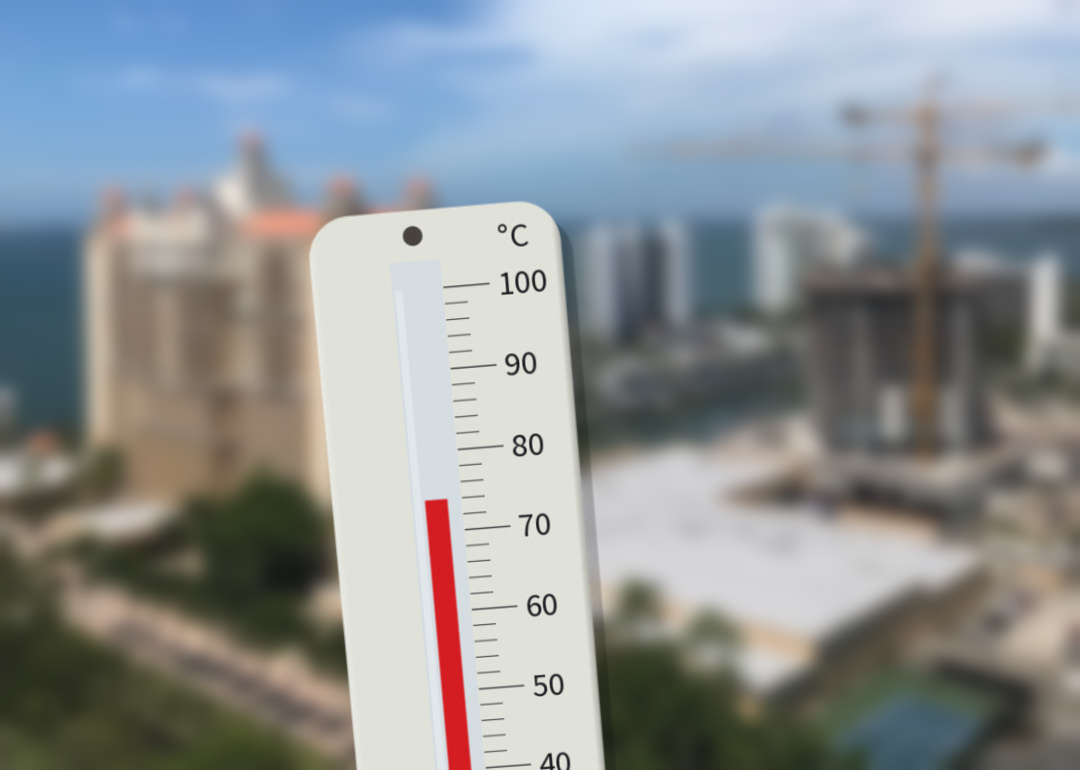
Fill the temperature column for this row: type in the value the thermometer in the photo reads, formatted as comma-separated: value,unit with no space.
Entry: 74,°C
